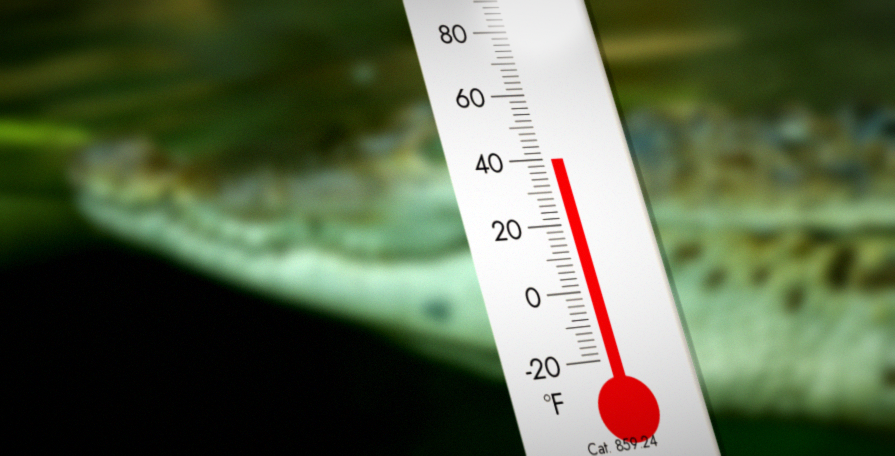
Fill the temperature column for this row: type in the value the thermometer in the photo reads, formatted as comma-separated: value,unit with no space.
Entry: 40,°F
